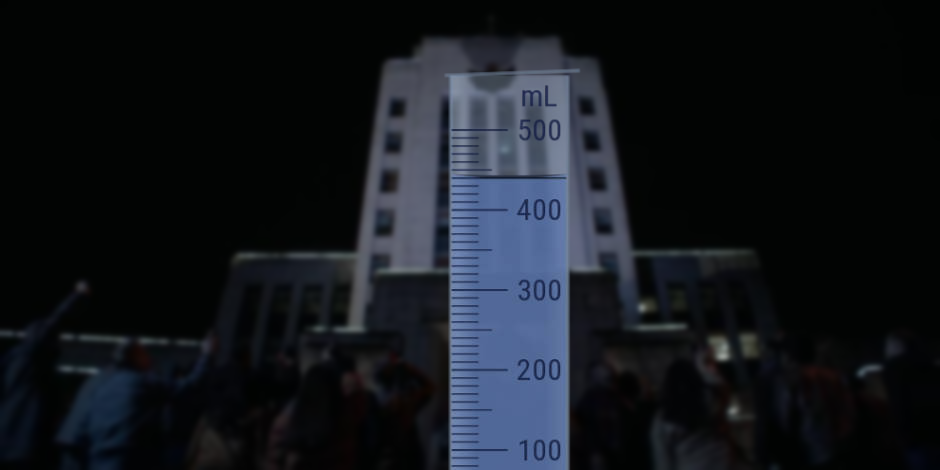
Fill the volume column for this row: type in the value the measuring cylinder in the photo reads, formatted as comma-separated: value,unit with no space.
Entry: 440,mL
